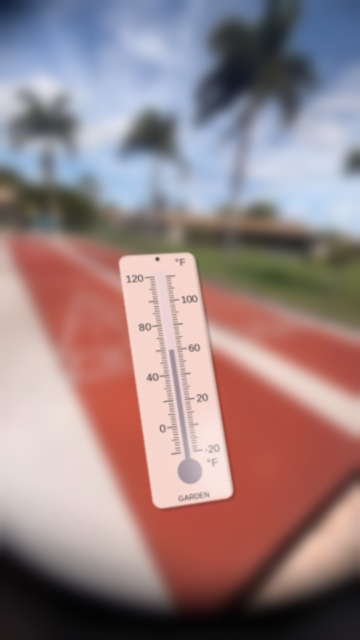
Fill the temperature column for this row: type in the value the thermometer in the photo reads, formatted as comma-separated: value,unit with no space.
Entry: 60,°F
